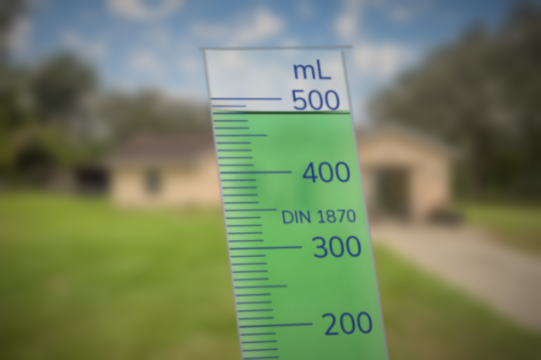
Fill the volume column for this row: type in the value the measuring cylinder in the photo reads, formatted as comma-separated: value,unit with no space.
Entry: 480,mL
